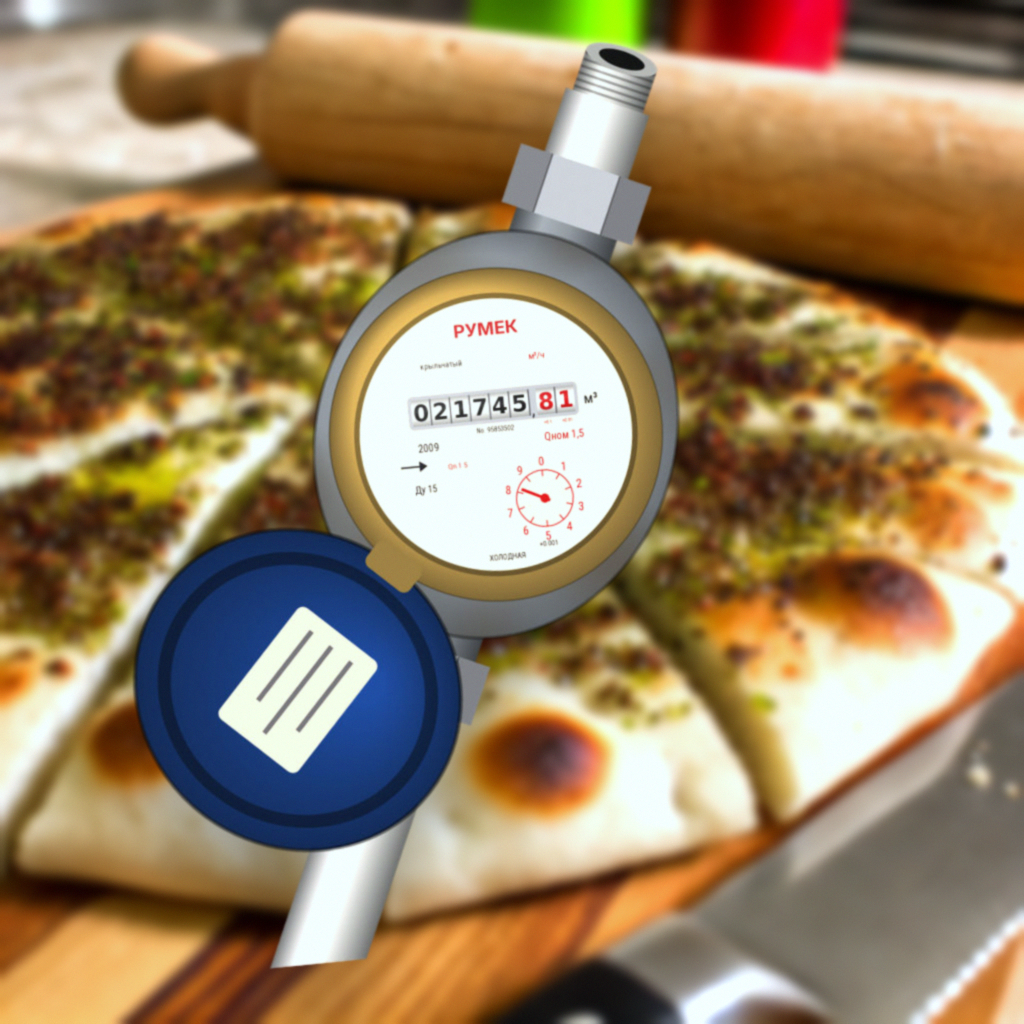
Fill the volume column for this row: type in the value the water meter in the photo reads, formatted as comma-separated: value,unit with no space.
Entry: 21745.818,m³
